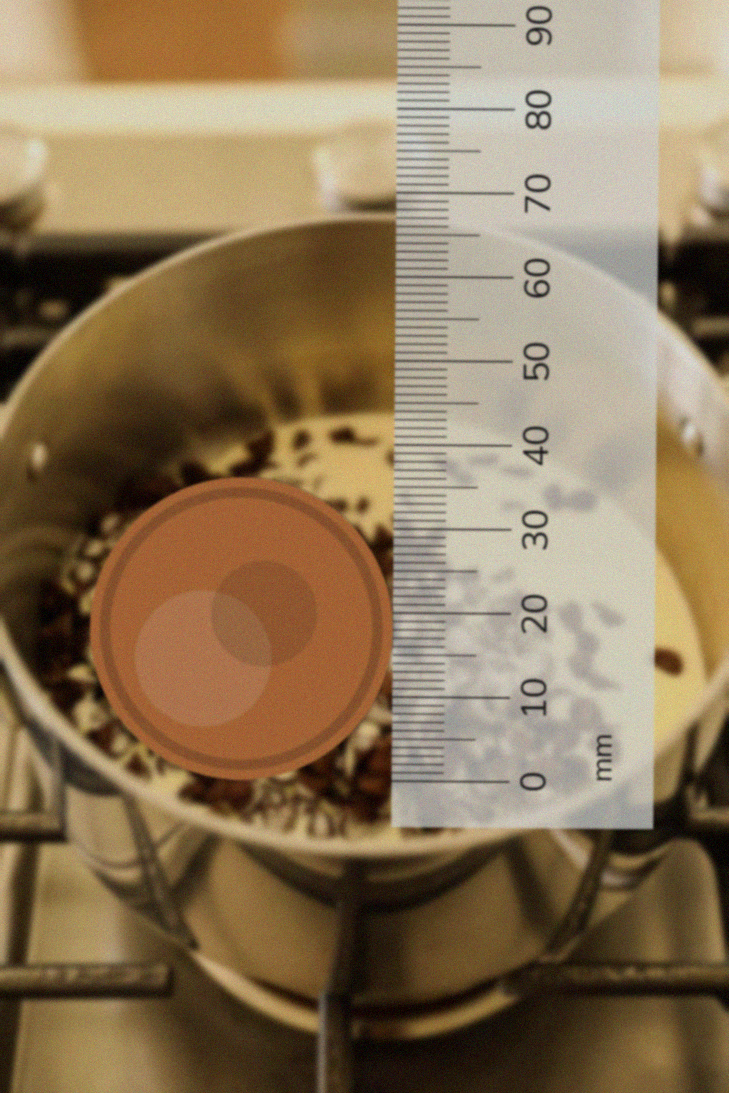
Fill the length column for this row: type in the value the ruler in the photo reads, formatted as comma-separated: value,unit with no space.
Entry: 36,mm
